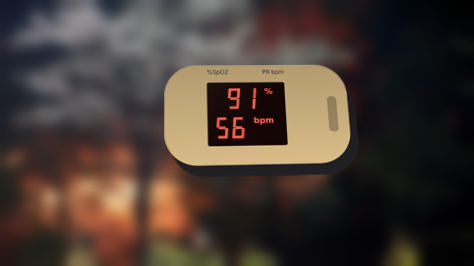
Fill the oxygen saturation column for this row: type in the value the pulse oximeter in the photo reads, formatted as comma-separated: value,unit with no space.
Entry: 91,%
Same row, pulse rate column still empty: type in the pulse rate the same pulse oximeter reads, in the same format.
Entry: 56,bpm
